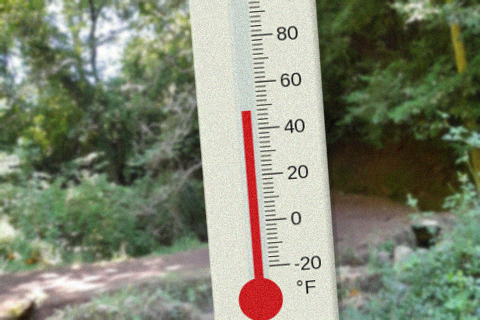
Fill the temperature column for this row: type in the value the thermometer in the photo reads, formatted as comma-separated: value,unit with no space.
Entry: 48,°F
